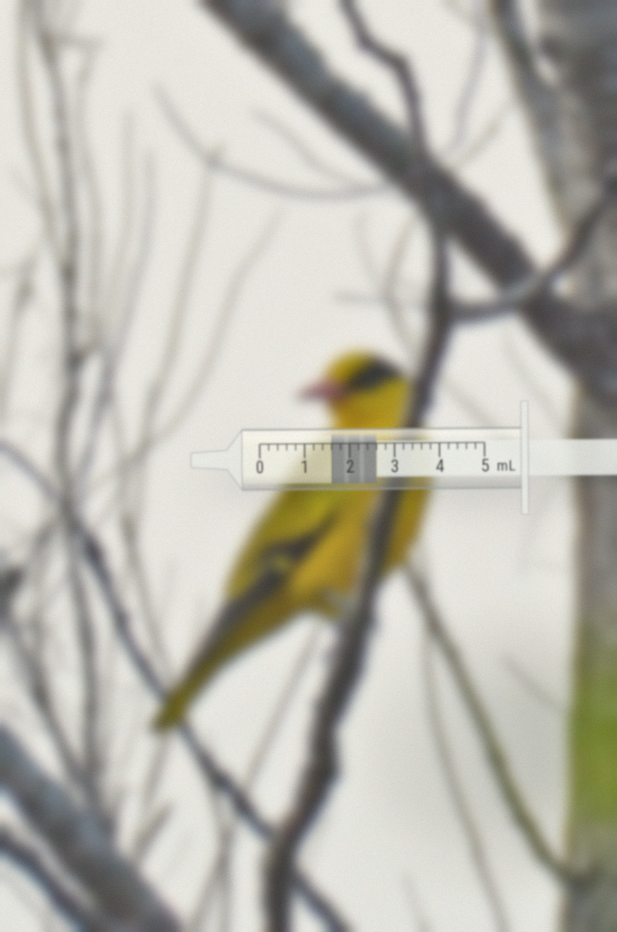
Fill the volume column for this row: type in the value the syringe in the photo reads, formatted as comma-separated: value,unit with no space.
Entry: 1.6,mL
